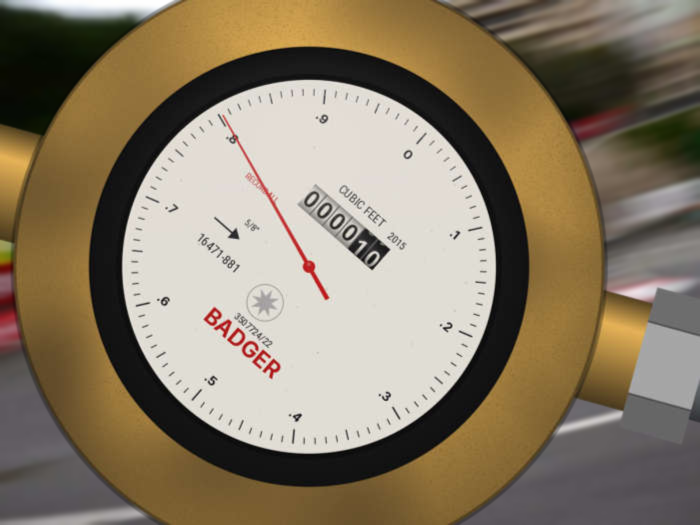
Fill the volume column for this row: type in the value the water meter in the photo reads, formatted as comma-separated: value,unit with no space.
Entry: 9.80,ft³
